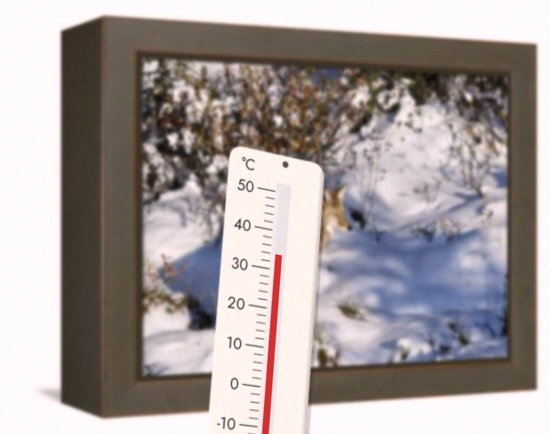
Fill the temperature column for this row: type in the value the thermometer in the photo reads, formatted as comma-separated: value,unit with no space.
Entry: 34,°C
